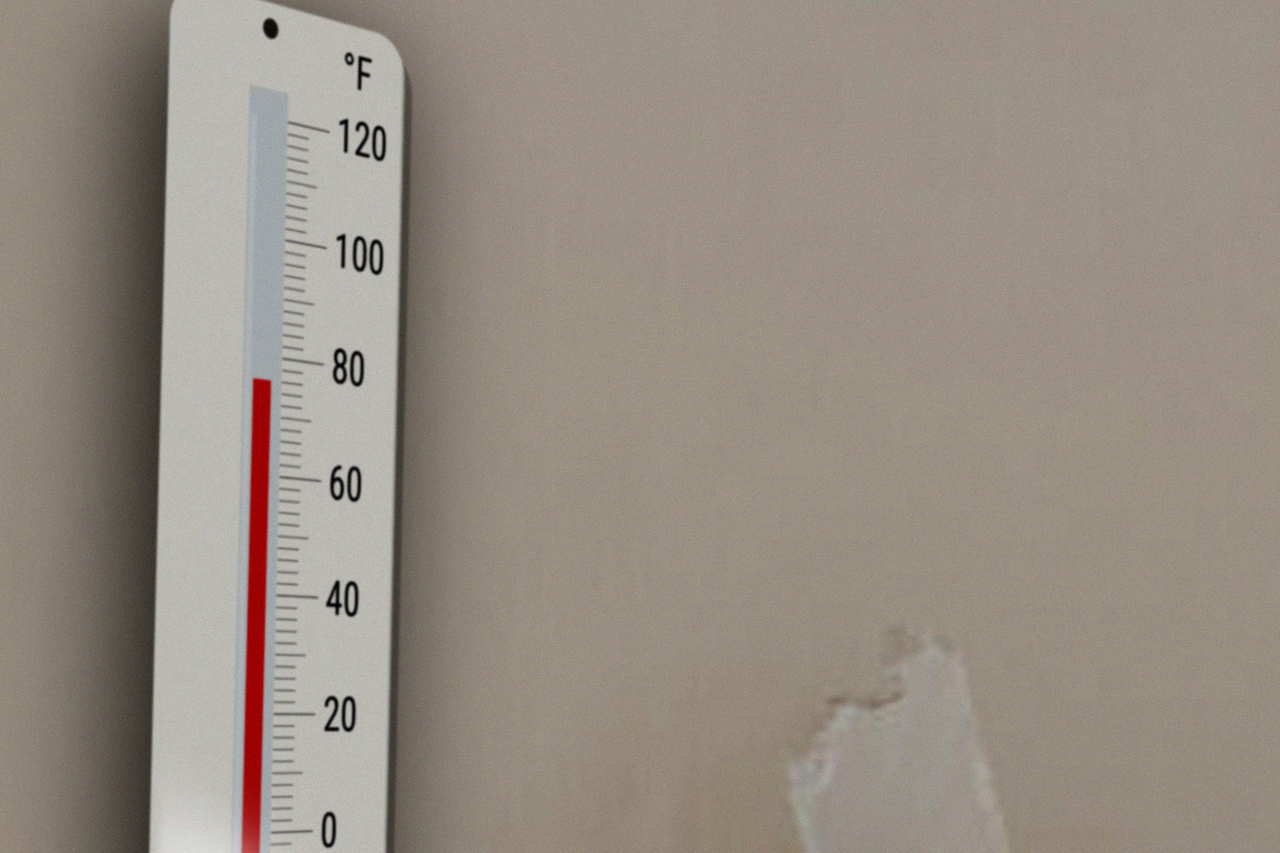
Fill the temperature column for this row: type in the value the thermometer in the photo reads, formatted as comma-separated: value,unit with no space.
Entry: 76,°F
